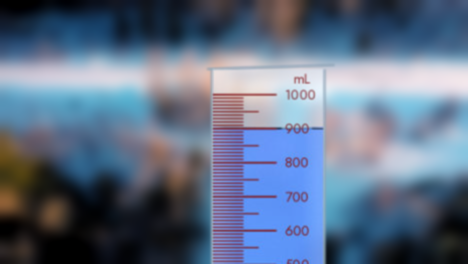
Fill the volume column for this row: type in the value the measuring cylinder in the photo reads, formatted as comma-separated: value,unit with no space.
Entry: 900,mL
